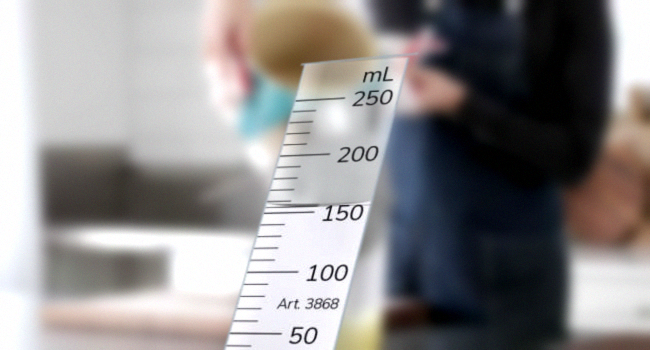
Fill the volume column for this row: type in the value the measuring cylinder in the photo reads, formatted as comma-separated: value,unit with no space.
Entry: 155,mL
